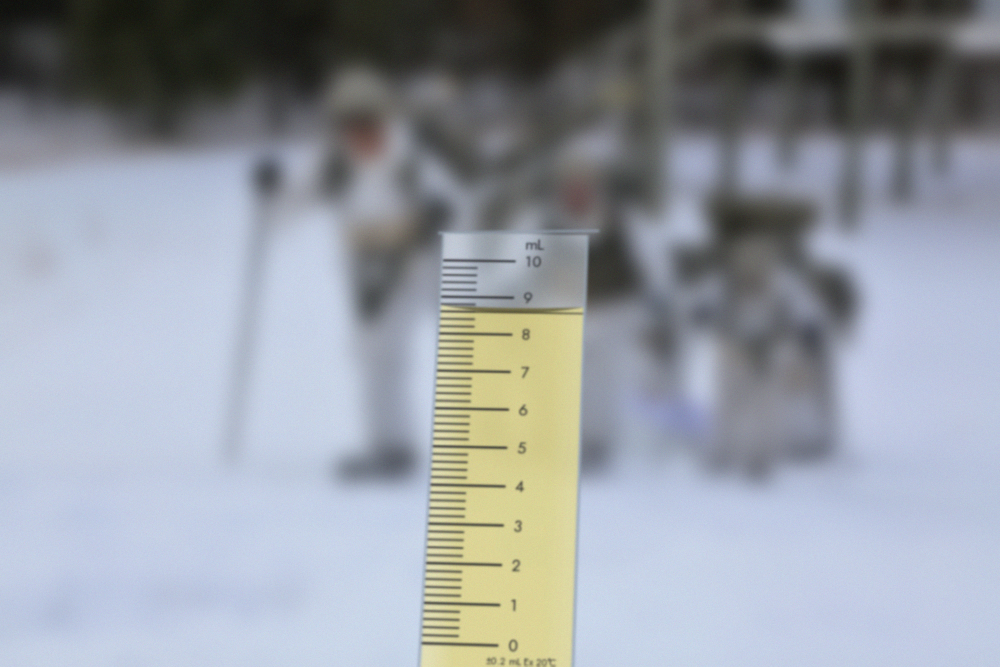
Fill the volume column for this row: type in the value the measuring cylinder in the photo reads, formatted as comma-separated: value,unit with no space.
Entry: 8.6,mL
